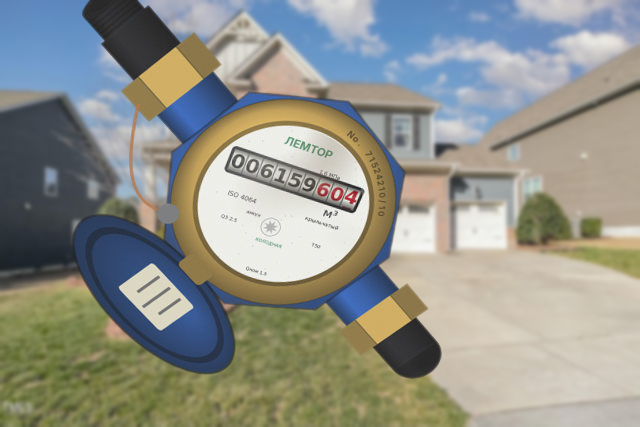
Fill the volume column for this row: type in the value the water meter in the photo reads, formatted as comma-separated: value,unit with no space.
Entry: 6159.604,m³
